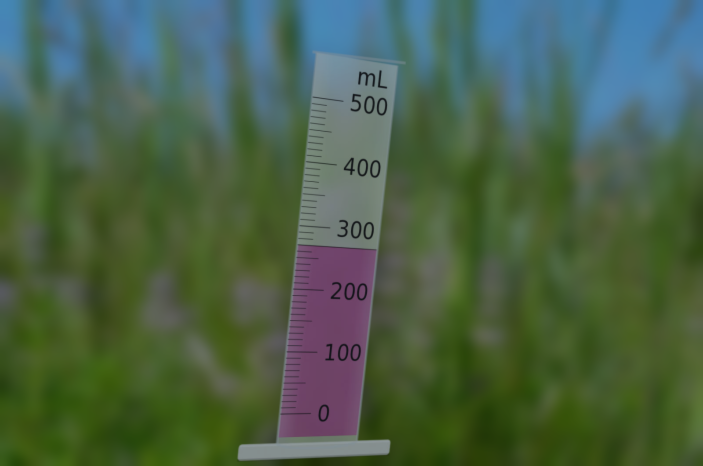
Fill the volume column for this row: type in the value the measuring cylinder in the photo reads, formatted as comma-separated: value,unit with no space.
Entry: 270,mL
